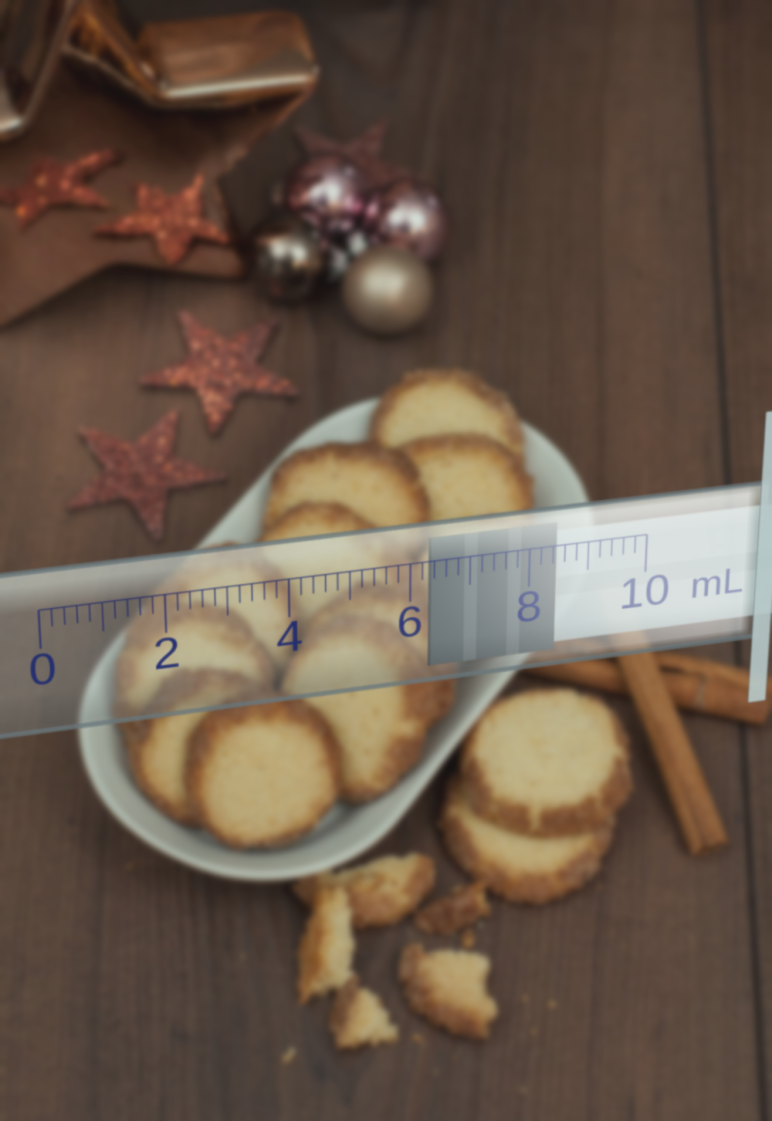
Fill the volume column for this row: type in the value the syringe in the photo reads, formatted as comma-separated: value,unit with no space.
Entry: 6.3,mL
